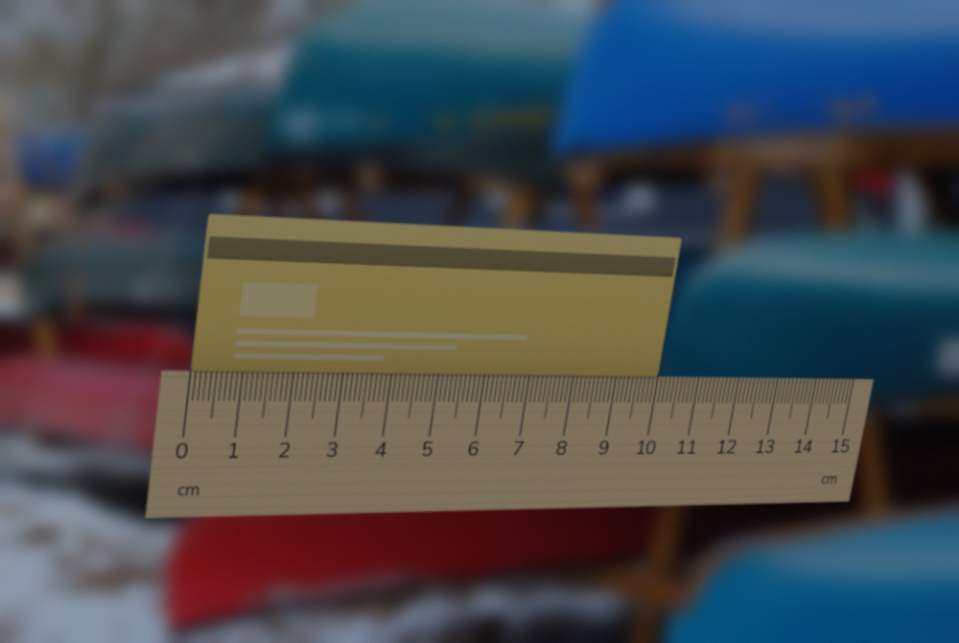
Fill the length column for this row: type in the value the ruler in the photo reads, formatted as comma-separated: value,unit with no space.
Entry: 10,cm
